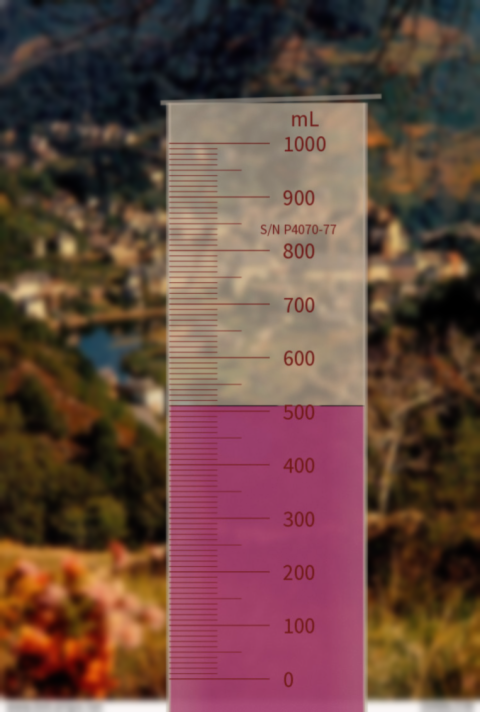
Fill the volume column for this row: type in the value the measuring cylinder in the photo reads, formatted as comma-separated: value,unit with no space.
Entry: 510,mL
